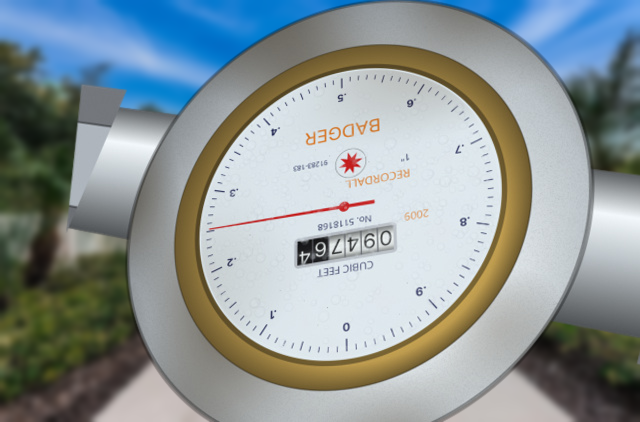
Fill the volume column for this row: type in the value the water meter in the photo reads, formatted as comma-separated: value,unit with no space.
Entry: 94764.25,ft³
